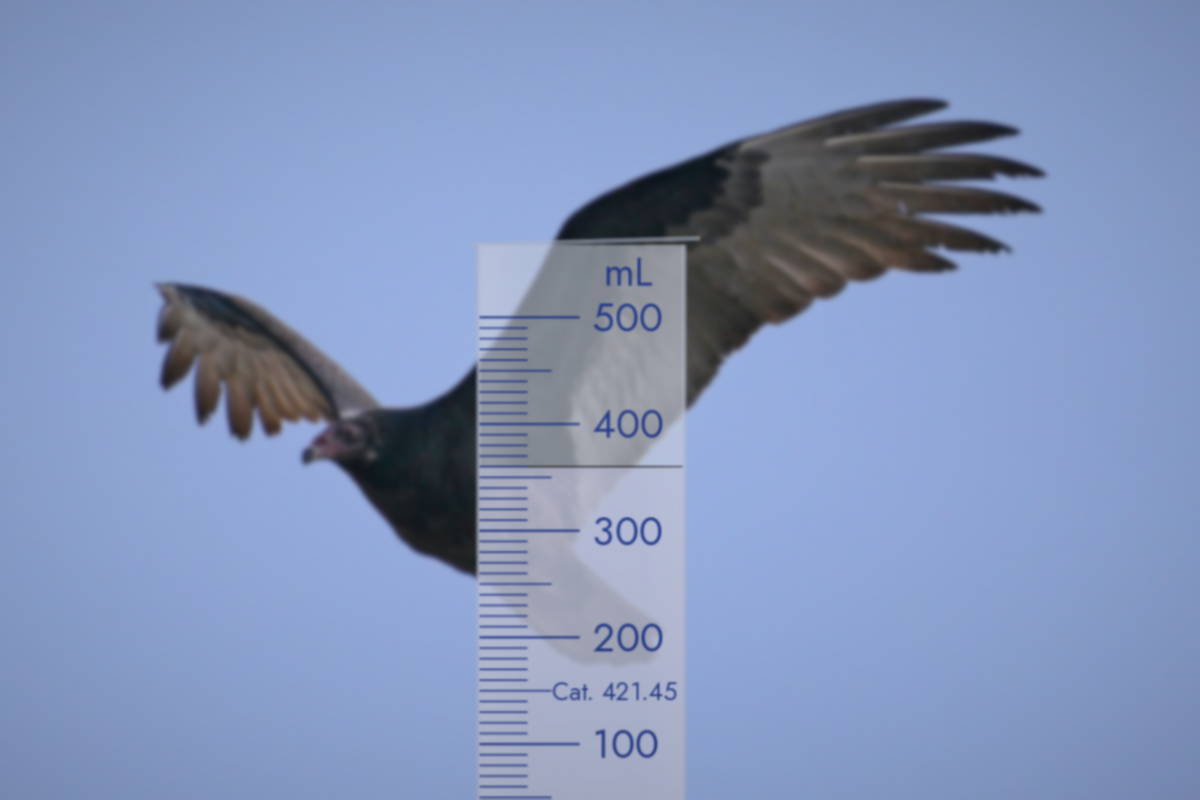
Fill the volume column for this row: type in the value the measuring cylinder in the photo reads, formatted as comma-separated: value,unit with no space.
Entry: 360,mL
